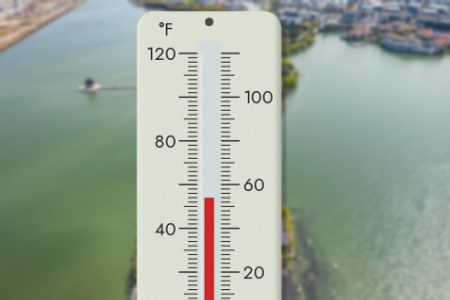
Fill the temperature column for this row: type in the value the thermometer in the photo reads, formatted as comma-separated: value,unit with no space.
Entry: 54,°F
